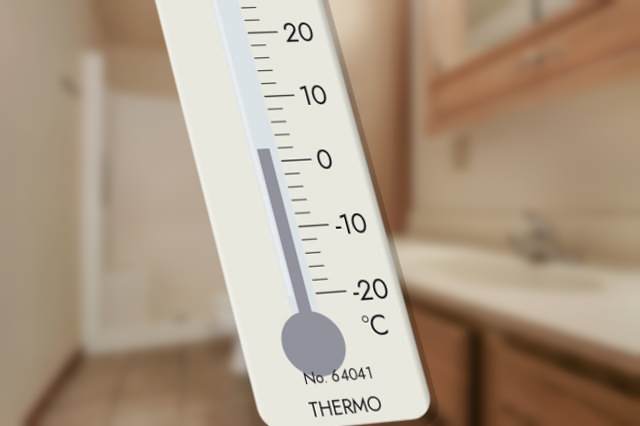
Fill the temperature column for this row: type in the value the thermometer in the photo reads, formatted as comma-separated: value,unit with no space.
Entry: 2,°C
